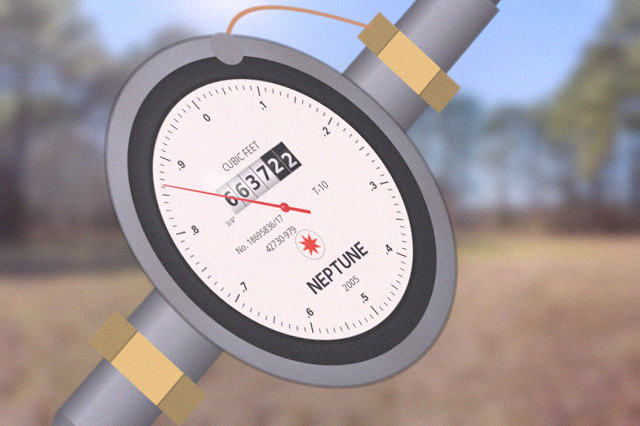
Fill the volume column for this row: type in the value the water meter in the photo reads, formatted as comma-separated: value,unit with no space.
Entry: 663721.86,ft³
